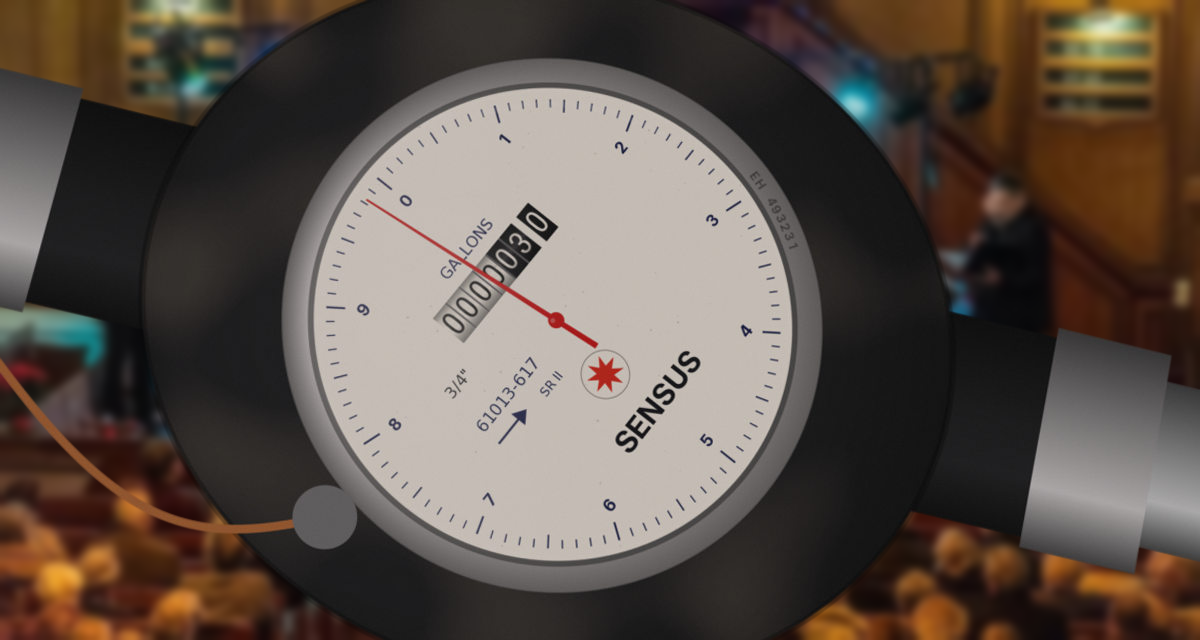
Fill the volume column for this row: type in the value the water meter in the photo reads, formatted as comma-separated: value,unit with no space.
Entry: 29.8,gal
